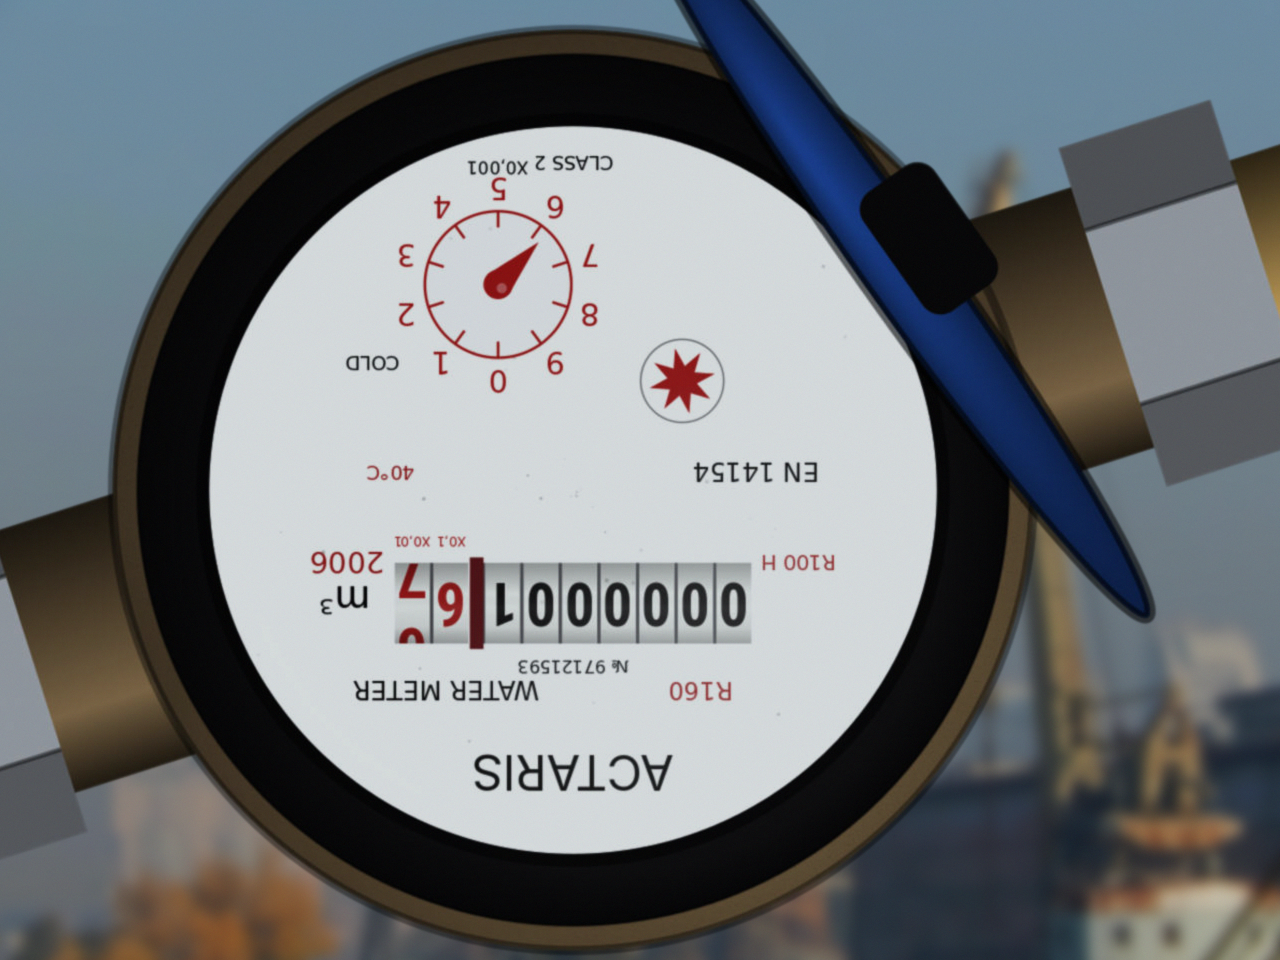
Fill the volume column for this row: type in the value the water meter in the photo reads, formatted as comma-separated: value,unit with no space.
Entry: 1.666,m³
